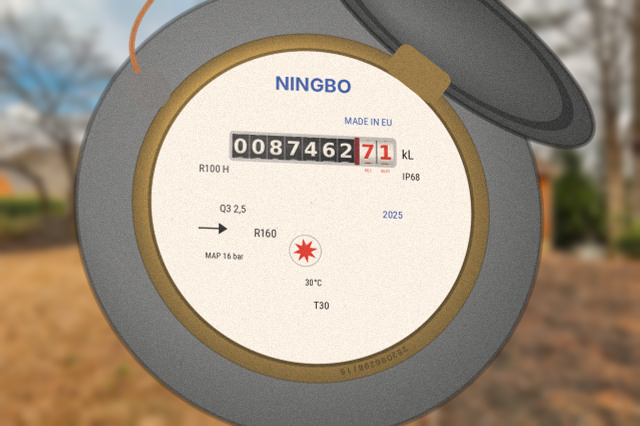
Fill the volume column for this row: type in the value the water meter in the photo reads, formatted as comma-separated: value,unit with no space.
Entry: 87462.71,kL
